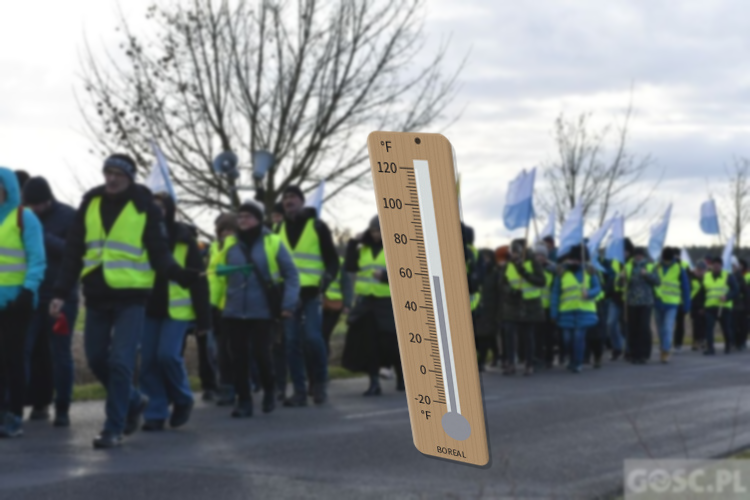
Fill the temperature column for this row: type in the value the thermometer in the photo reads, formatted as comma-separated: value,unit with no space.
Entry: 60,°F
